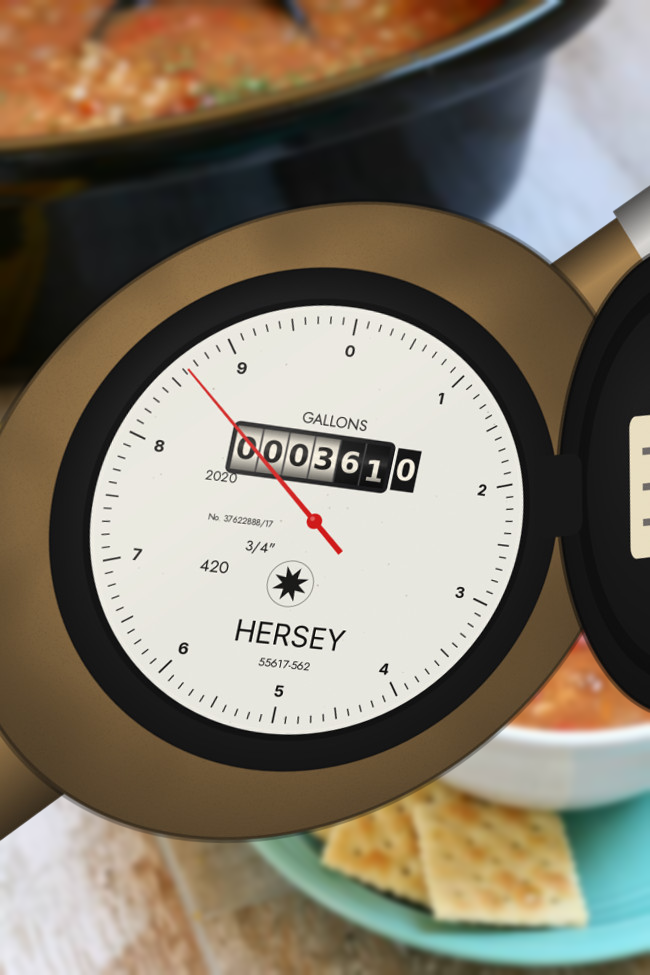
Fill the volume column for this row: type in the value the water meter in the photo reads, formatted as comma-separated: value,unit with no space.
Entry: 3608.6,gal
